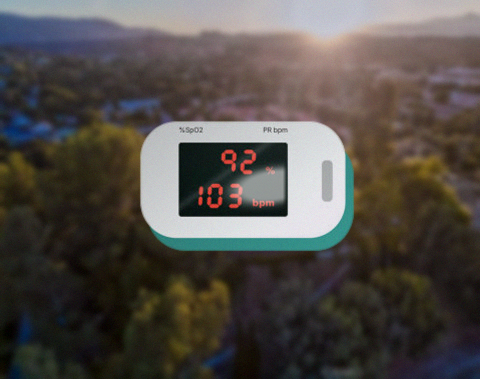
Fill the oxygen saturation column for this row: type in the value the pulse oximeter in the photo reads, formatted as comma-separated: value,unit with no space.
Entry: 92,%
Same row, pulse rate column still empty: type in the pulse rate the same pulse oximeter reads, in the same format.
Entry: 103,bpm
